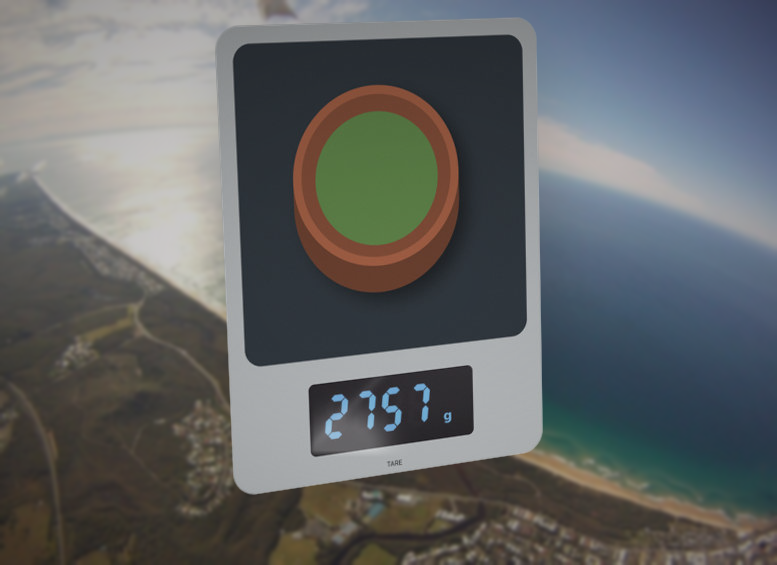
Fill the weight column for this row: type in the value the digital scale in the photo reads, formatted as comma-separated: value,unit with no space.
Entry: 2757,g
